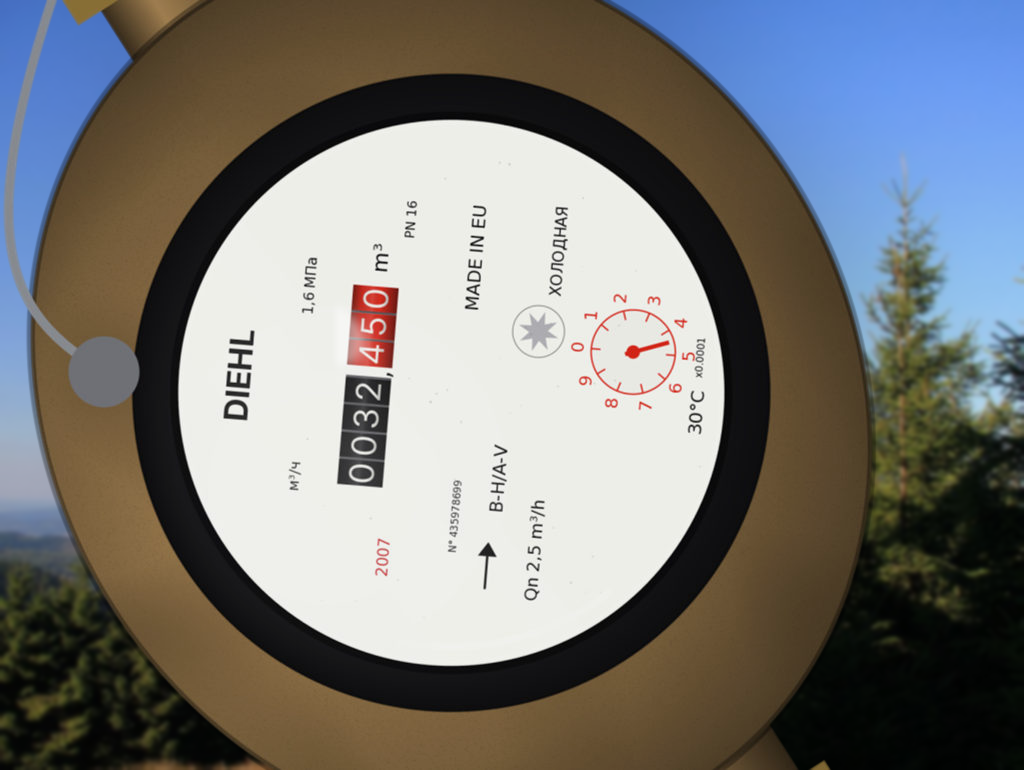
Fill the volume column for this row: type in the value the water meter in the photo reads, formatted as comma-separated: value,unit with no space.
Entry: 32.4504,m³
